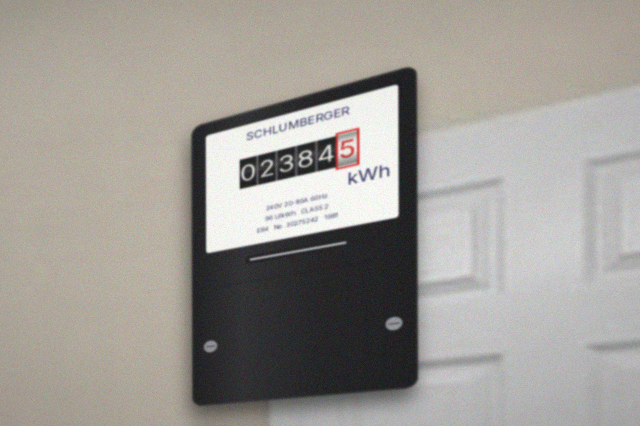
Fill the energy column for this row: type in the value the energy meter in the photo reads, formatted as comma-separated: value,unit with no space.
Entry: 2384.5,kWh
